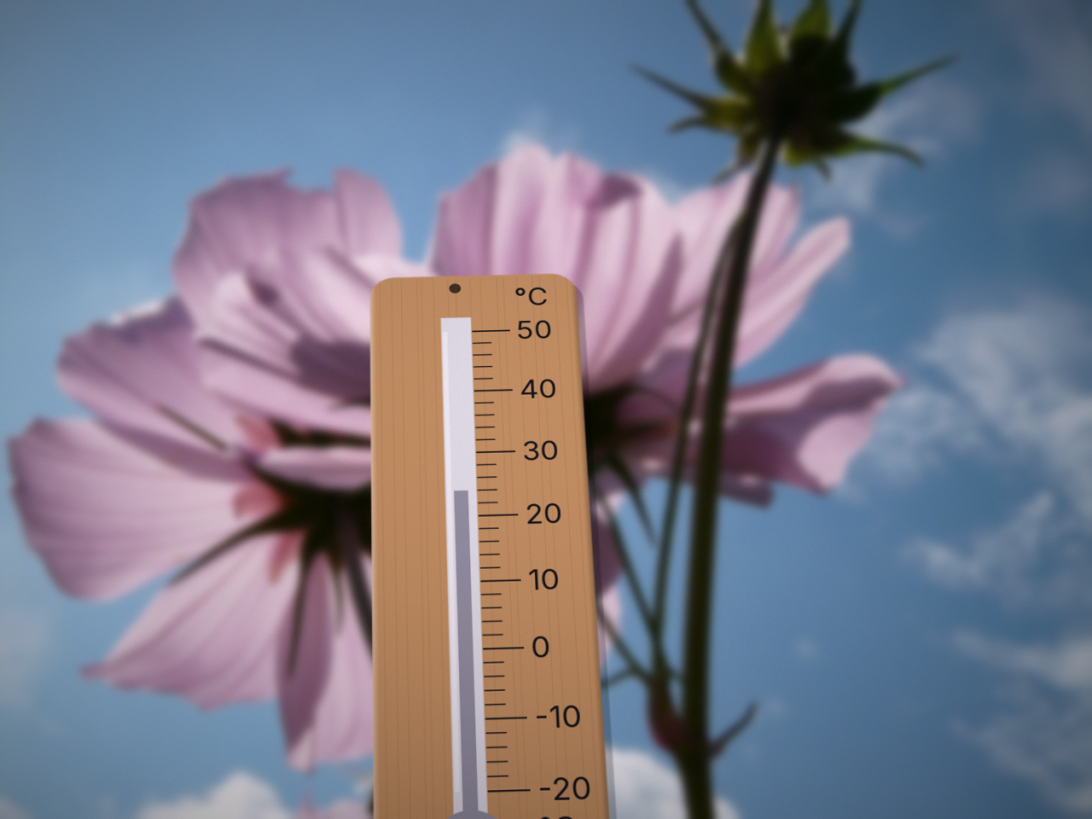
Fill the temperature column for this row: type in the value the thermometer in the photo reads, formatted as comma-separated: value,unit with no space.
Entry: 24,°C
